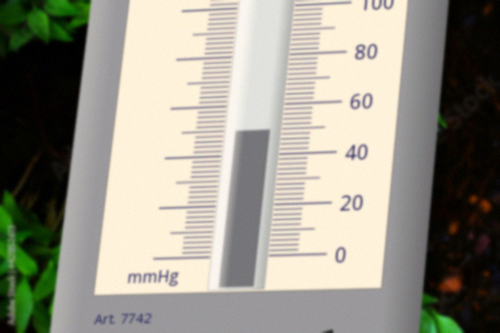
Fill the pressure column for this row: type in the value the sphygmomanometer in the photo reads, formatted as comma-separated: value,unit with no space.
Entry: 50,mmHg
